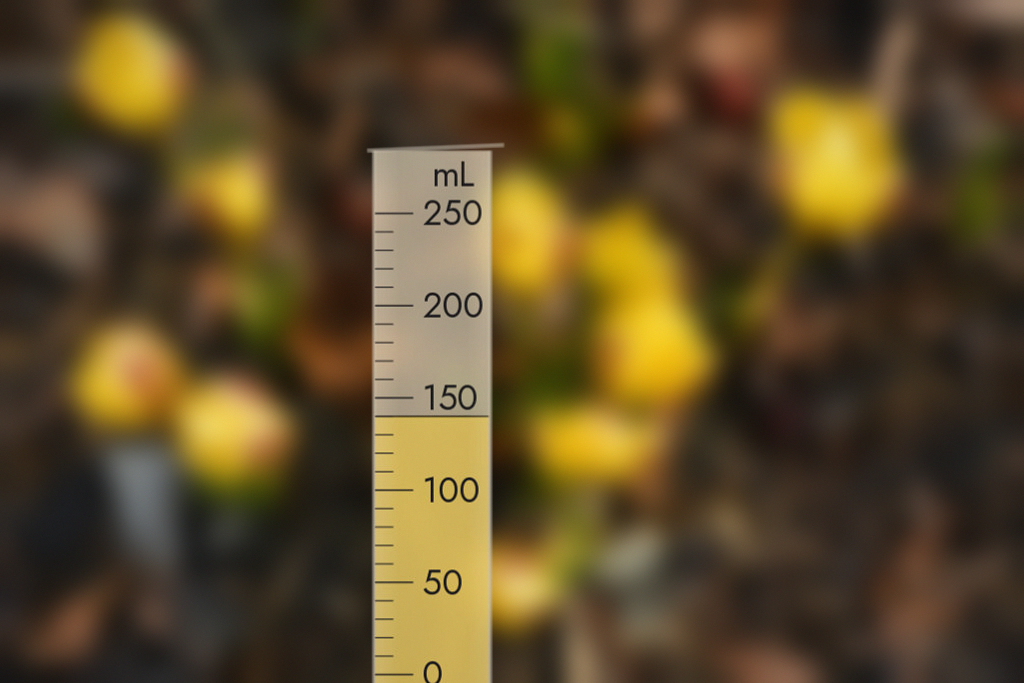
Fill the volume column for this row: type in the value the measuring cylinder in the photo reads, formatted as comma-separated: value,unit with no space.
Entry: 140,mL
